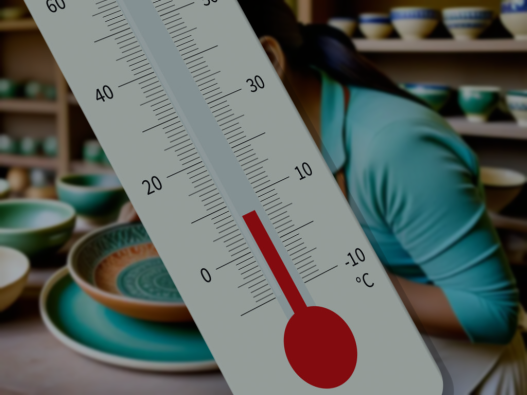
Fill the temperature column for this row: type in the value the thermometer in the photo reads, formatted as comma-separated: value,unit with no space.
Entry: 7,°C
